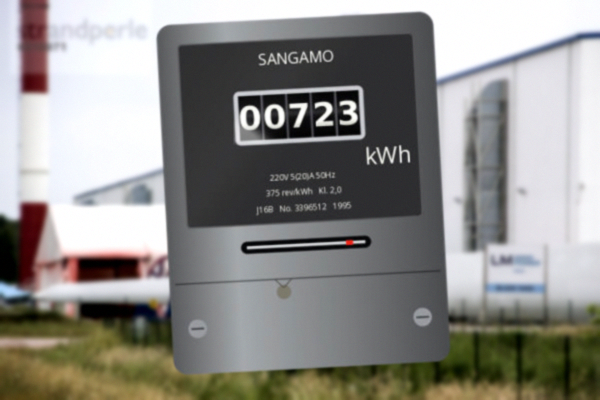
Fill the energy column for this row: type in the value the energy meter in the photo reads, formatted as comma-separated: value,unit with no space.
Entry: 723,kWh
